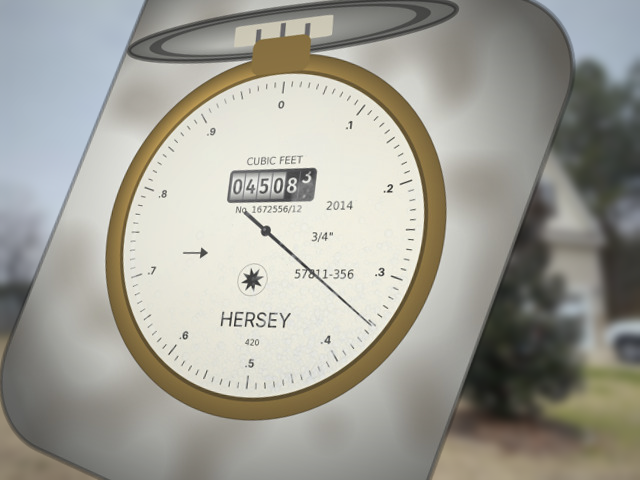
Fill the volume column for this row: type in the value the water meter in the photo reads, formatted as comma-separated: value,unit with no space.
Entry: 45083.35,ft³
